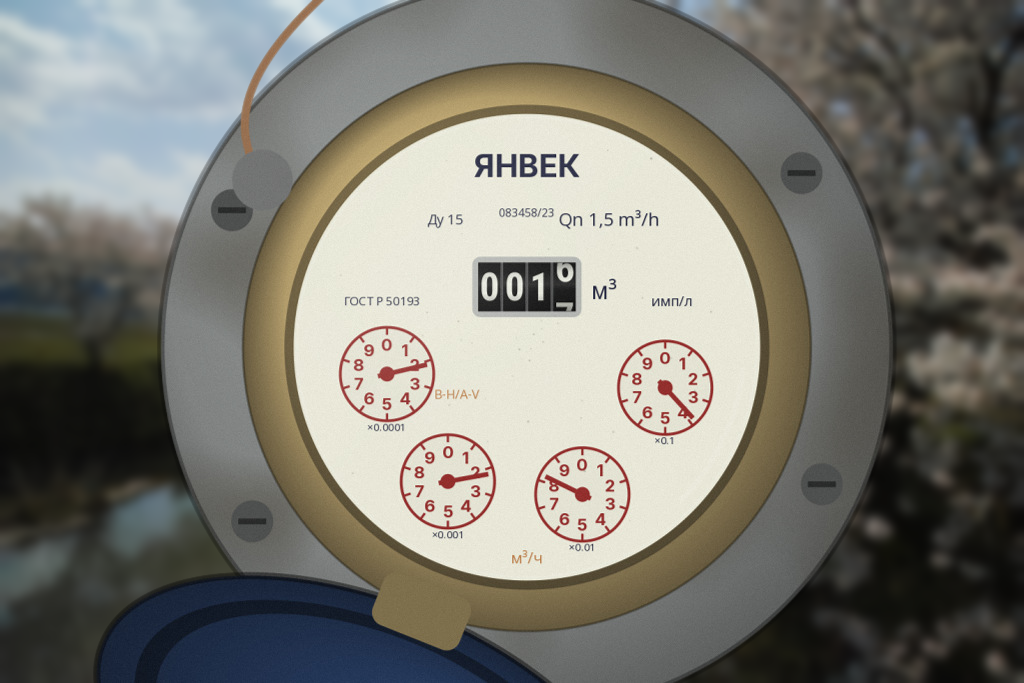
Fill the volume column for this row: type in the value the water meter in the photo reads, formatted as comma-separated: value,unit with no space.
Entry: 16.3822,m³
